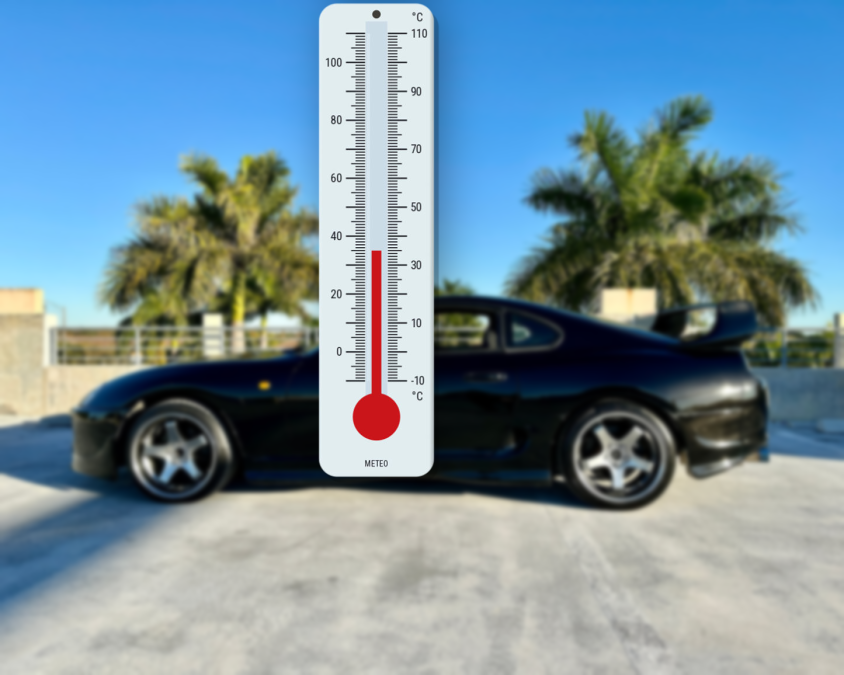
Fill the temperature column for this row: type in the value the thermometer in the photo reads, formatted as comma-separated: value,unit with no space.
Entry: 35,°C
